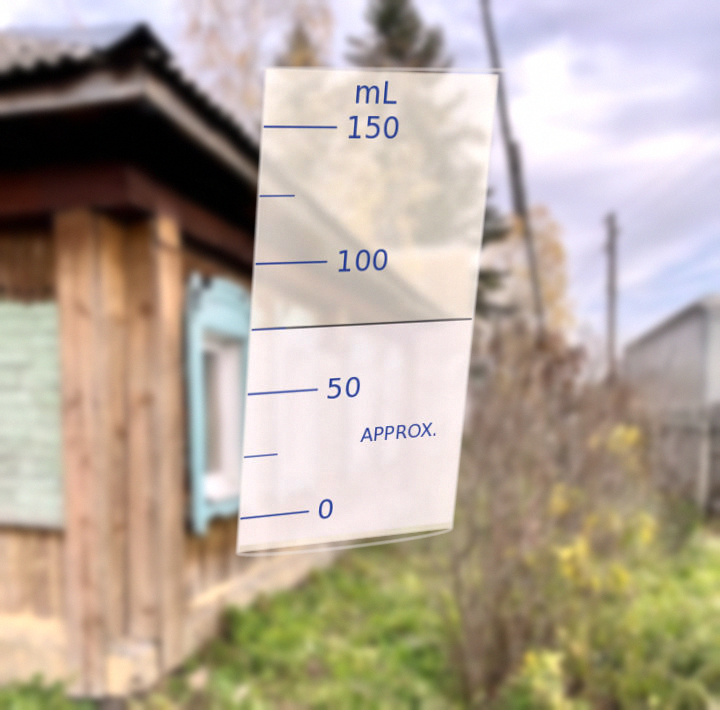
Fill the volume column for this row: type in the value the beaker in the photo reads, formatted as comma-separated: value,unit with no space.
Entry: 75,mL
